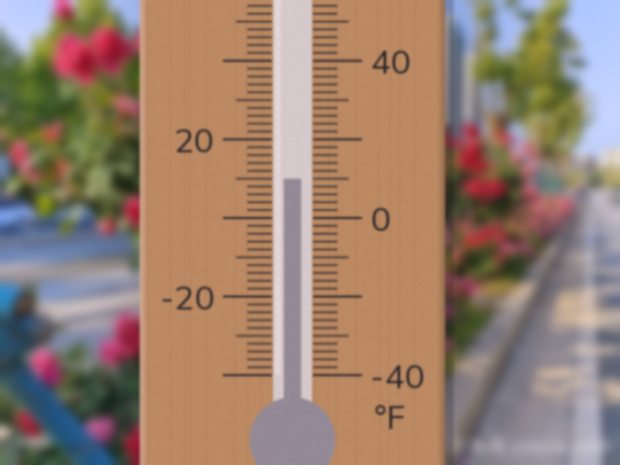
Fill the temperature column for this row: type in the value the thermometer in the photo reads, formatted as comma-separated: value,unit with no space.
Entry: 10,°F
